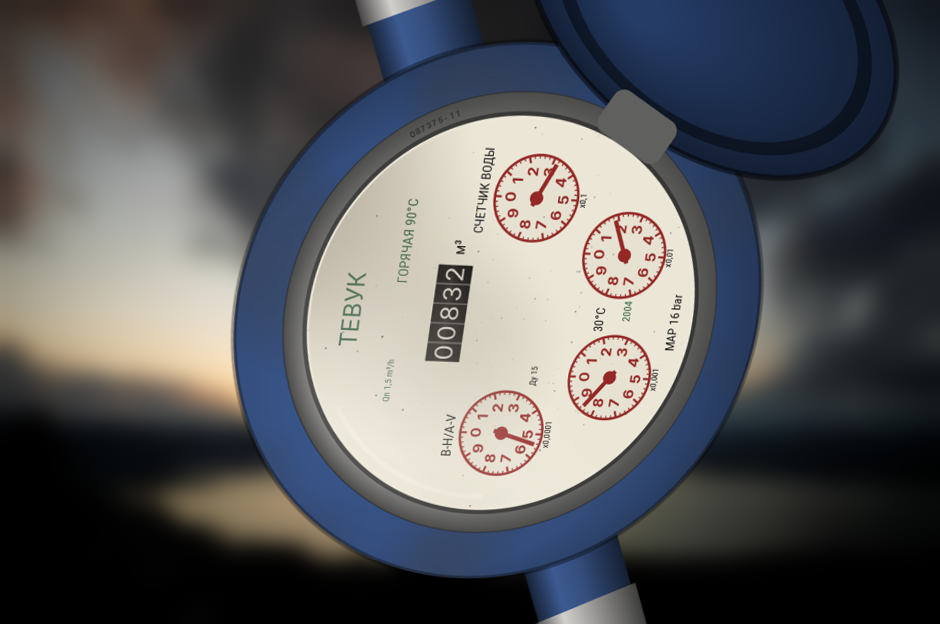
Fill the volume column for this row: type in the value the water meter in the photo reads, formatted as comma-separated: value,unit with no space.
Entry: 832.3185,m³
